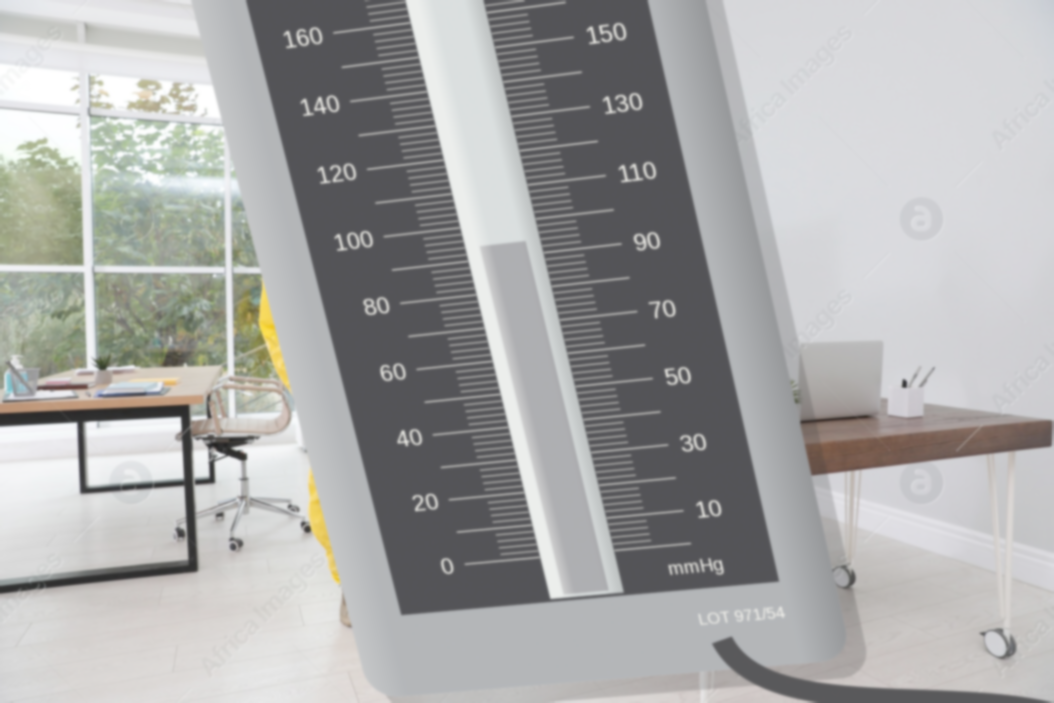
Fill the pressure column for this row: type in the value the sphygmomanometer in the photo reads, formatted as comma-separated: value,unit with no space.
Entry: 94,mmHg
